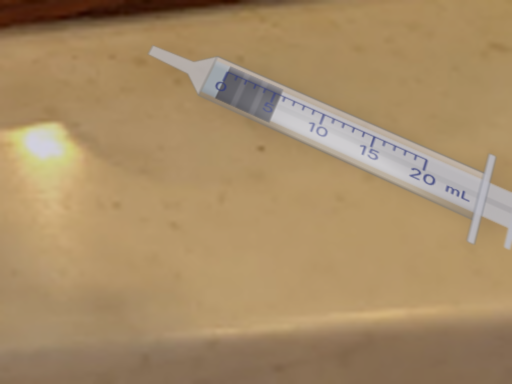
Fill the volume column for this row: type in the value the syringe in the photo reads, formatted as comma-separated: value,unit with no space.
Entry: 0,mL
